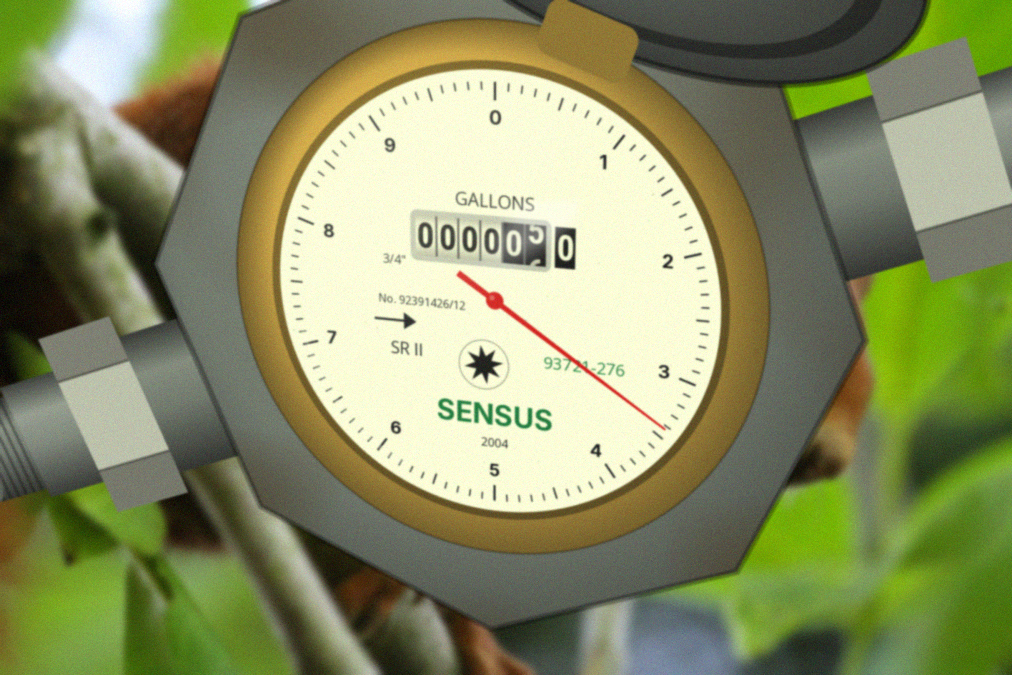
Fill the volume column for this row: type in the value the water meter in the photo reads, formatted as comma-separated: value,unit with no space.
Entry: 53.4,gal
